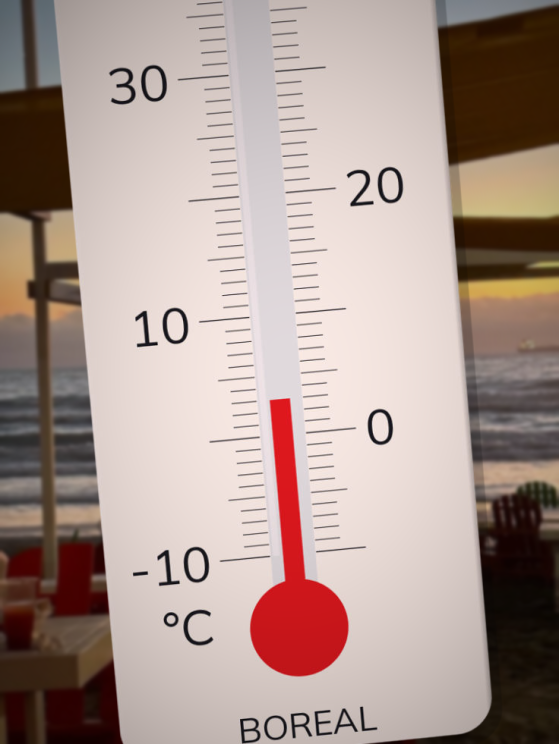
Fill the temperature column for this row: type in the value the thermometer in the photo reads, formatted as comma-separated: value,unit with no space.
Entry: 3,°C
